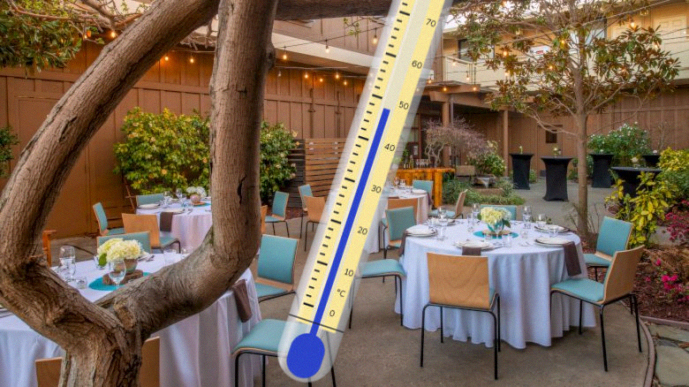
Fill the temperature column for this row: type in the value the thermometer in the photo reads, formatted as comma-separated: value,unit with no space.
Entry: 48,°C
